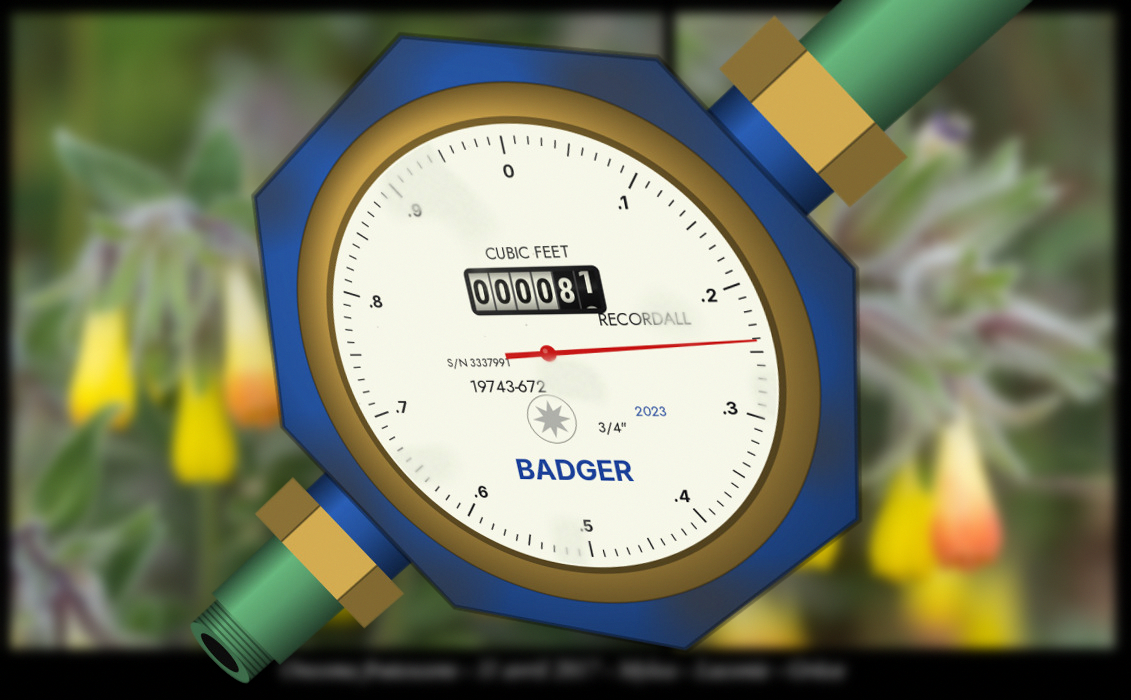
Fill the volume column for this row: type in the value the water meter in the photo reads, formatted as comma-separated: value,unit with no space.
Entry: 81.24,ft³
